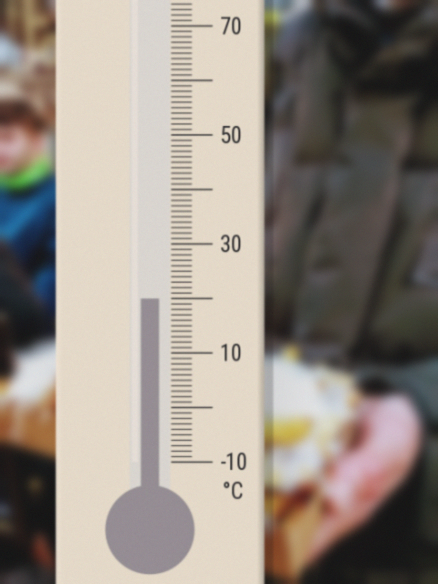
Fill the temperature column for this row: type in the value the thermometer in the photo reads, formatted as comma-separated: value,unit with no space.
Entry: 20,°C
